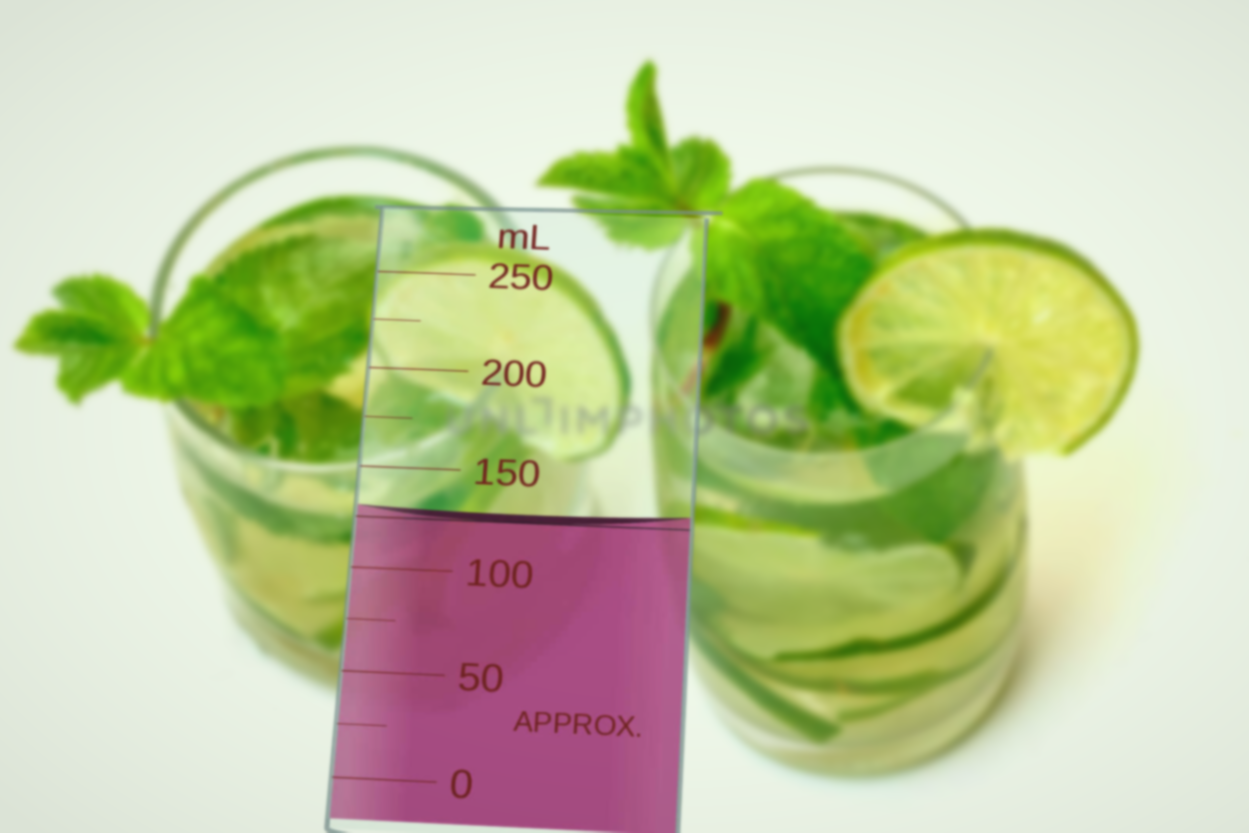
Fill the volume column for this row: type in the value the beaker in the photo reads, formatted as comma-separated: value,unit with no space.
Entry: 125,mL
